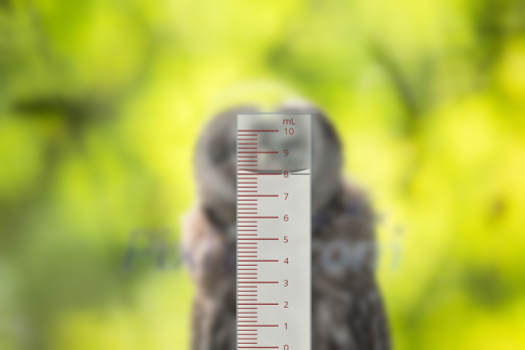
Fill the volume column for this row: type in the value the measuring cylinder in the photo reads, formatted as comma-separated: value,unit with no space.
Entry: 8,mL
